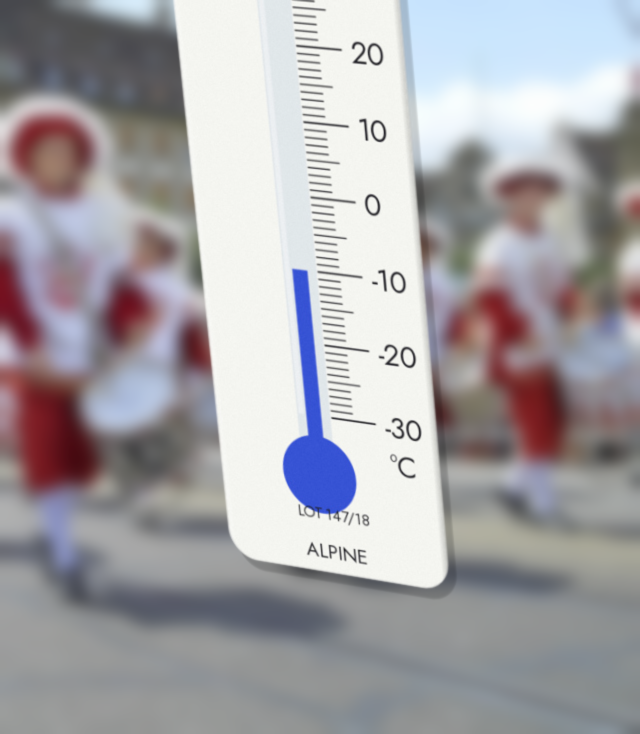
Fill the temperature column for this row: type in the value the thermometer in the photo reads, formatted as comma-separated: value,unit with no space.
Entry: -10,°C
